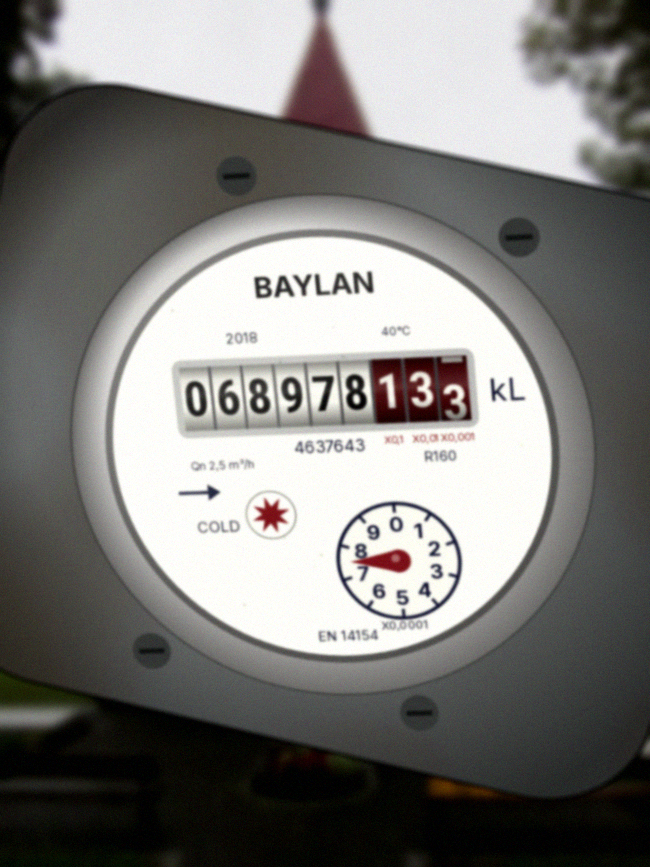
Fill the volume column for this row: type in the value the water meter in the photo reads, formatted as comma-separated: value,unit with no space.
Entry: 68978.1327,kL
